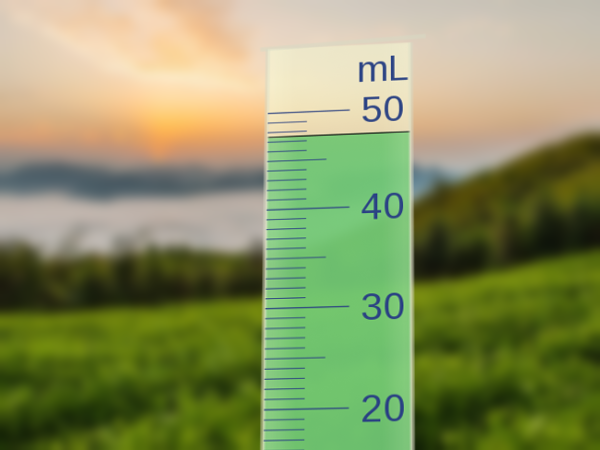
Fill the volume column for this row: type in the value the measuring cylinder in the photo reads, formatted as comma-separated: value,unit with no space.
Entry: 47.5,mL
